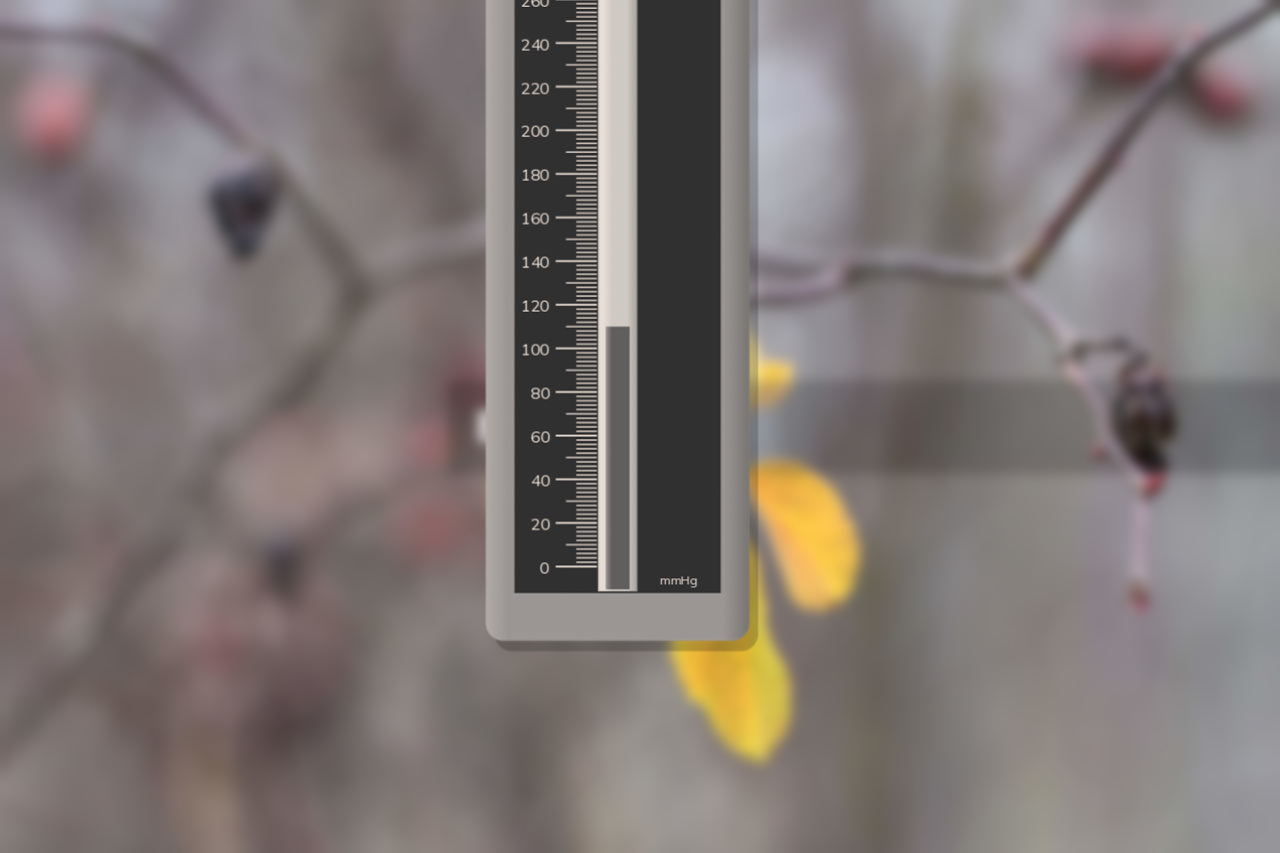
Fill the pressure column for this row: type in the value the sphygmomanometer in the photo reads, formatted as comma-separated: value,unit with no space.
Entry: 110,mmHg
